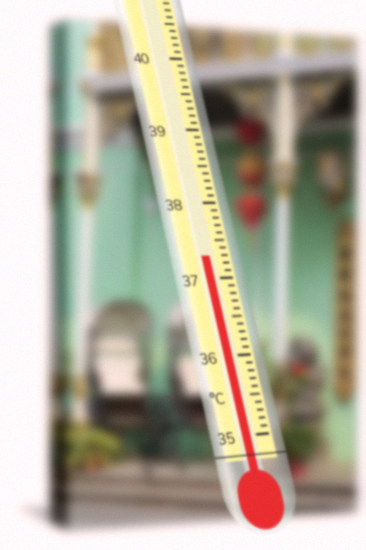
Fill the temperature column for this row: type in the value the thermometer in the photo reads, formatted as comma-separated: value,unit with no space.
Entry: 37.3,°C
